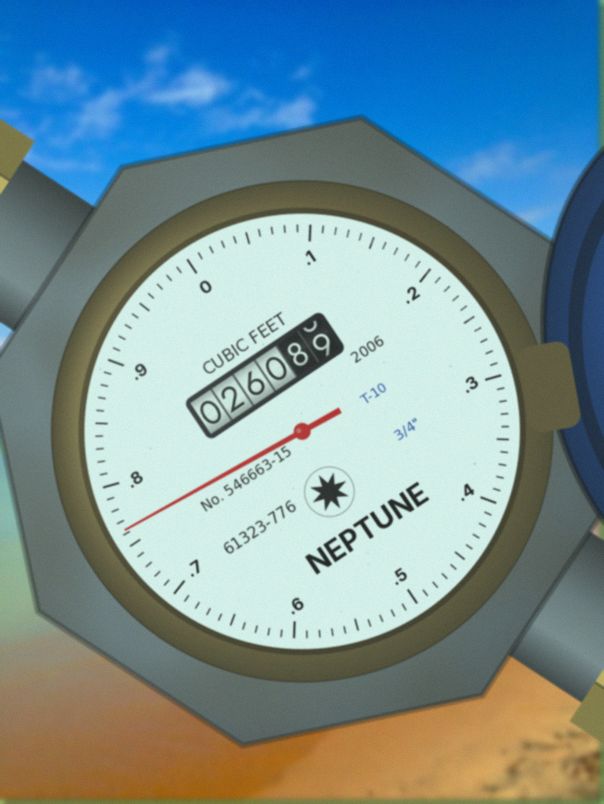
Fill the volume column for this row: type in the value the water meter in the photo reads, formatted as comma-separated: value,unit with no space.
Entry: 26088.76,ft³
